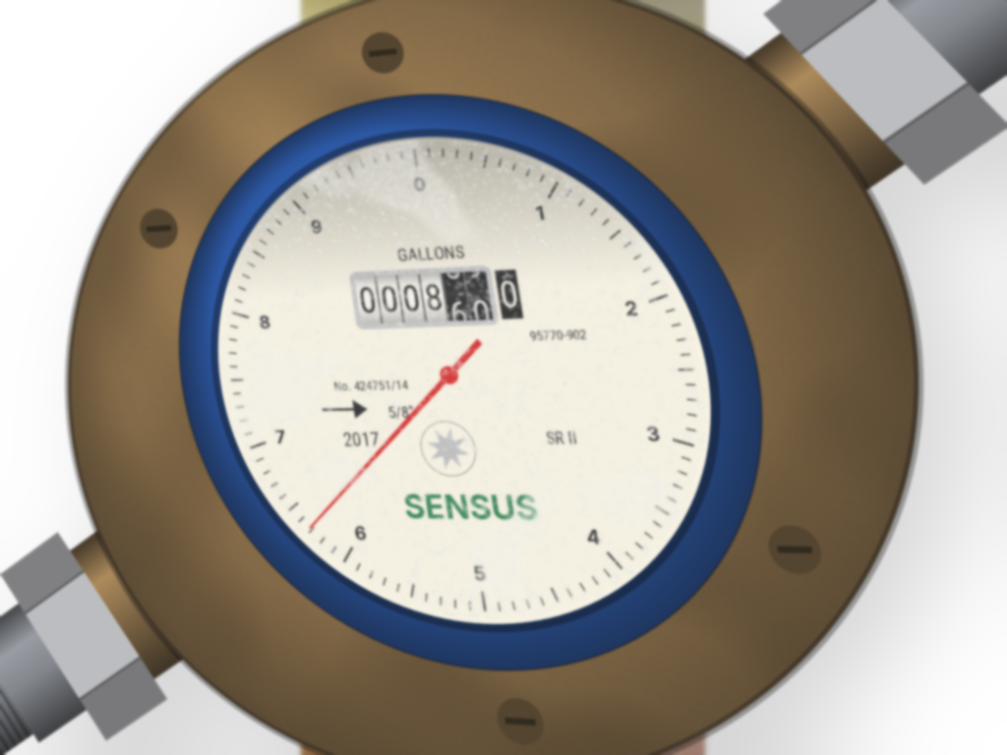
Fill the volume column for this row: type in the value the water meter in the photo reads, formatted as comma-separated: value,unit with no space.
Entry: 8596.3,gal
